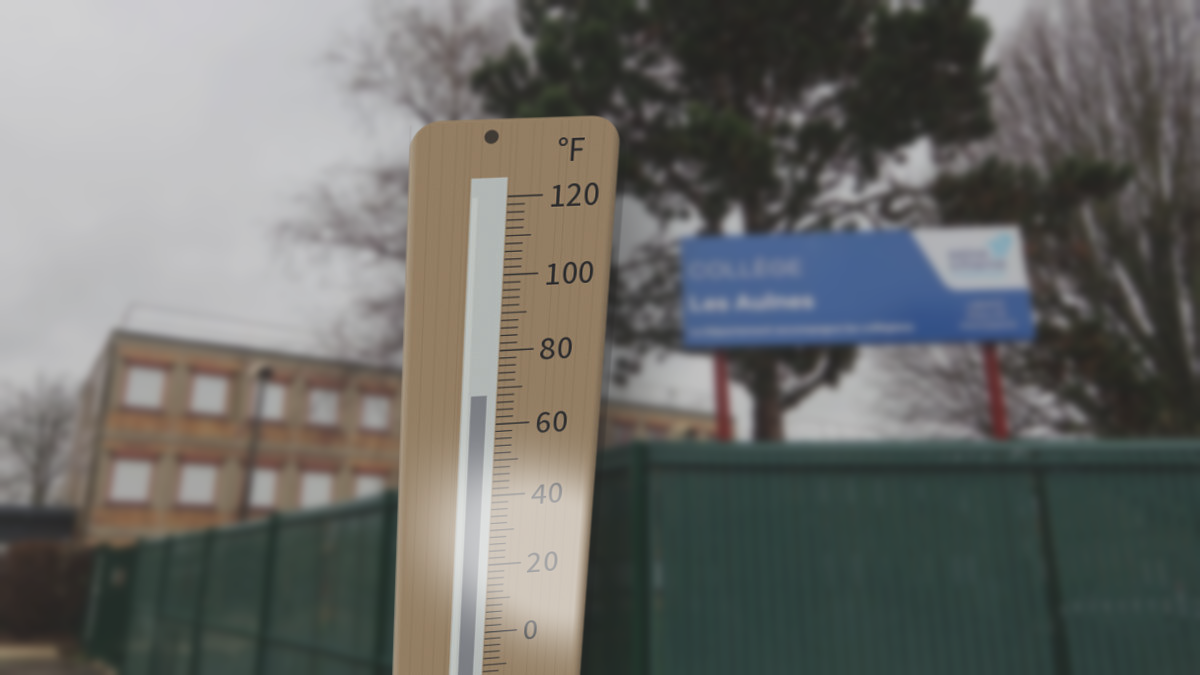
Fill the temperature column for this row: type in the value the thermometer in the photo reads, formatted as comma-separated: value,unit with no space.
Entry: 68,°F
